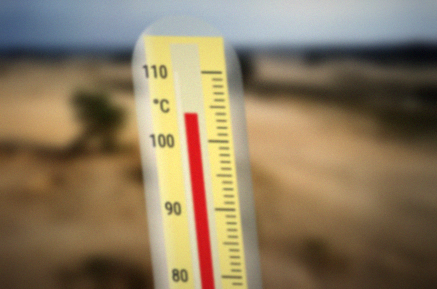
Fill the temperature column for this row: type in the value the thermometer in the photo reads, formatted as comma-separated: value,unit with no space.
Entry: 104,°C
